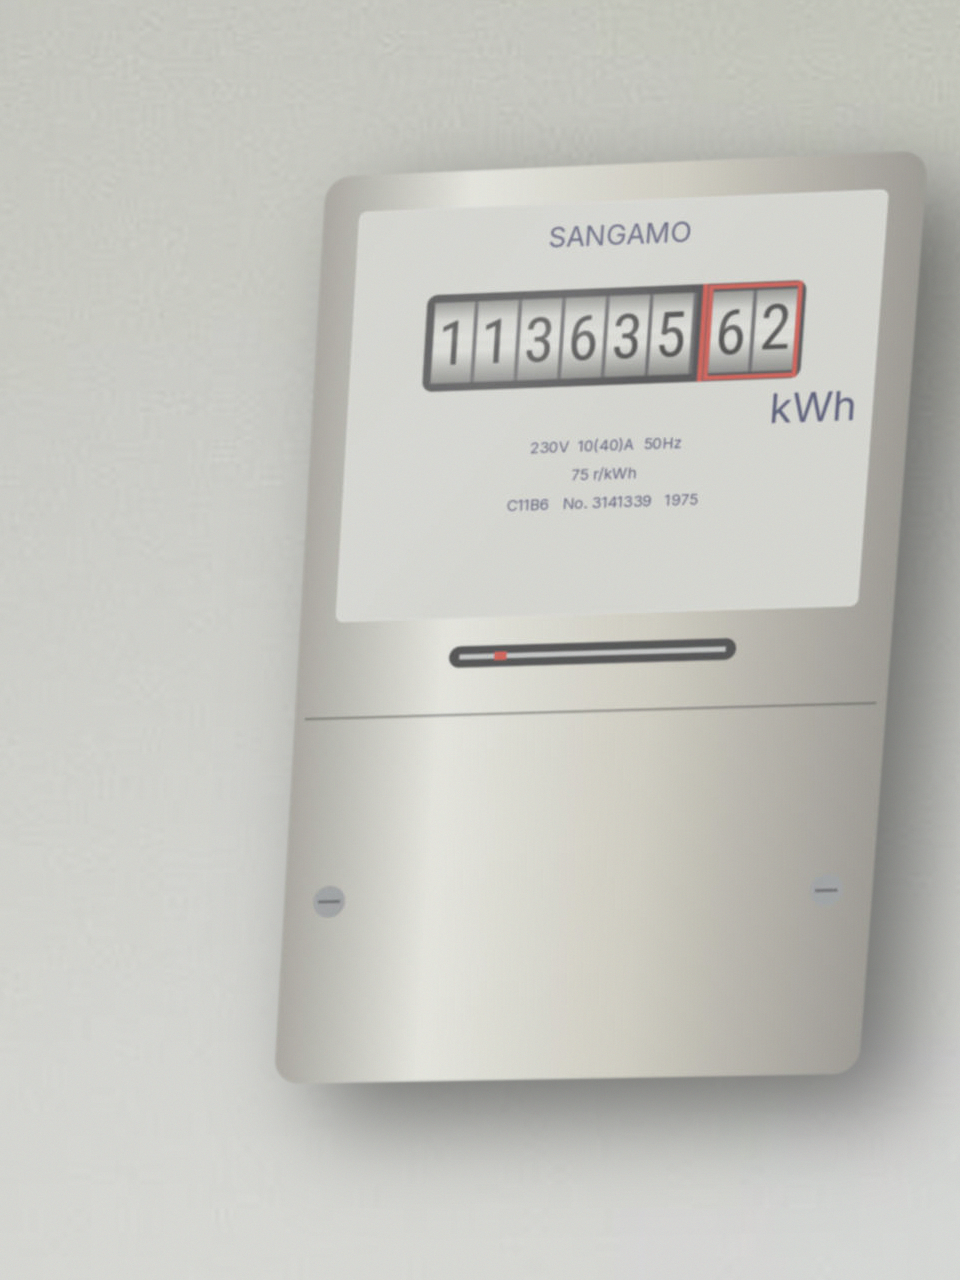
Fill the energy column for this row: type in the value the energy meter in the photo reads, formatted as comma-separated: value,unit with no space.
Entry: 113635.62,kWh
